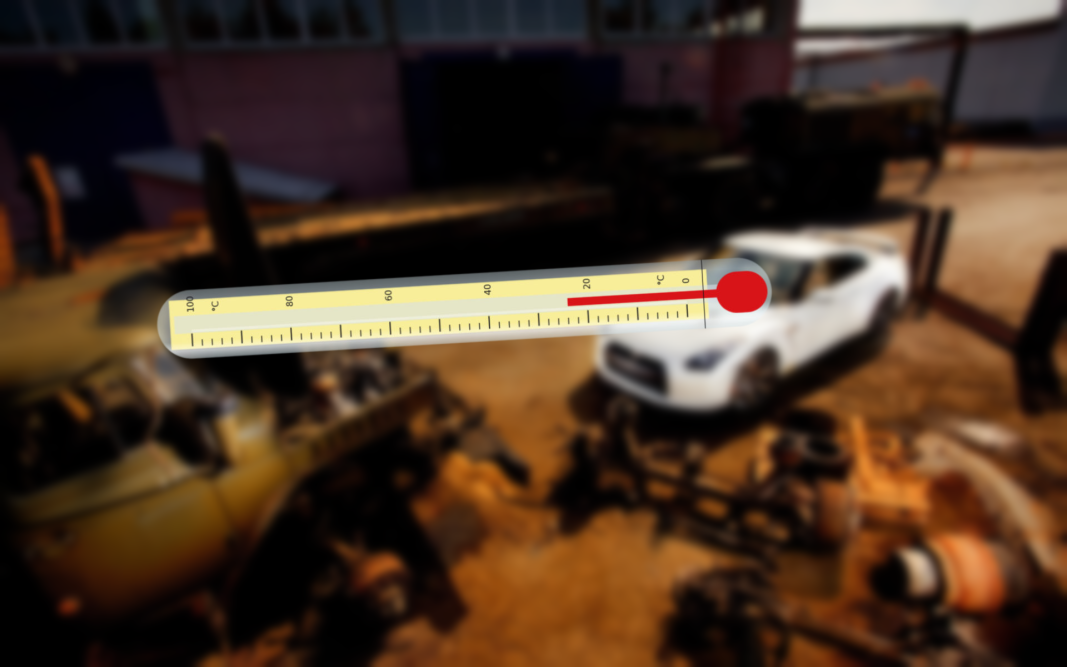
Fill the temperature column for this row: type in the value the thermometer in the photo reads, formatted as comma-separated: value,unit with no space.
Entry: 24,°C
